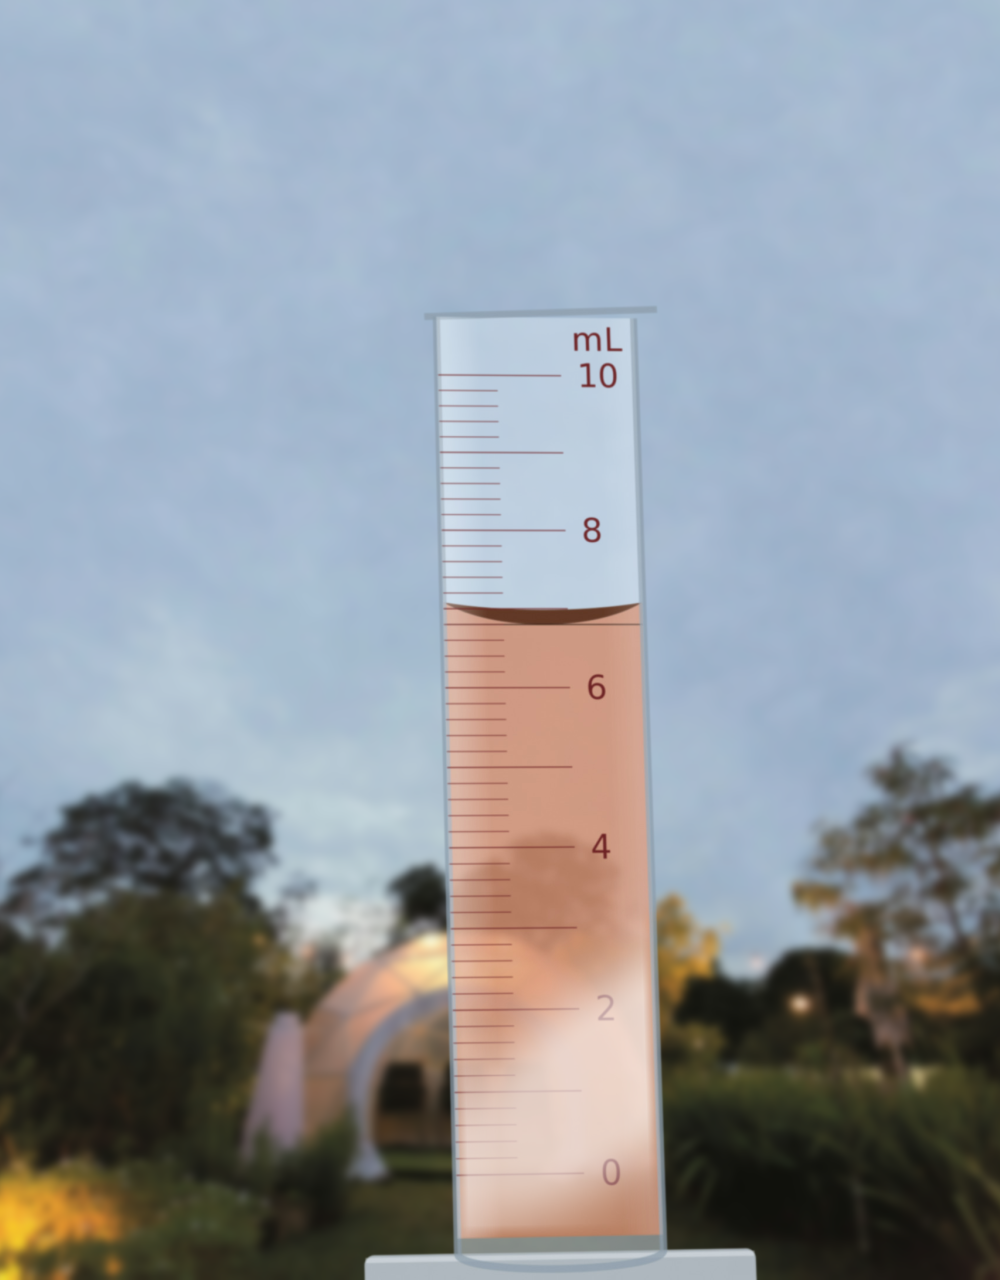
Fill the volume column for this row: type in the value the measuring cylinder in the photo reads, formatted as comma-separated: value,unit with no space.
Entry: 6.8,mL
